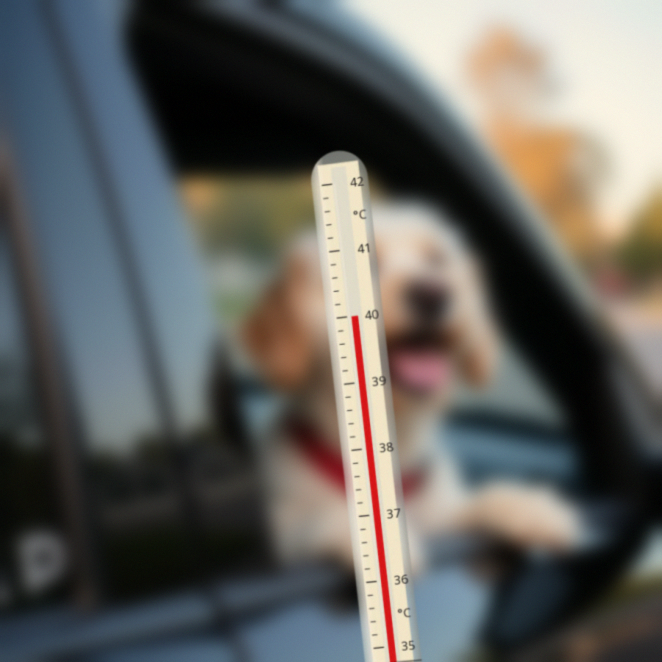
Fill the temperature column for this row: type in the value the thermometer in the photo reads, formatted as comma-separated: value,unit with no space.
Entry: 40,°C
